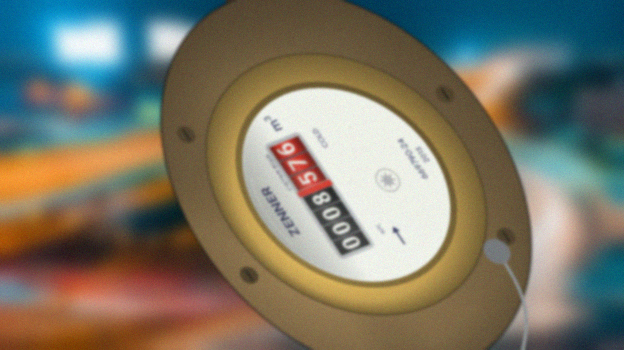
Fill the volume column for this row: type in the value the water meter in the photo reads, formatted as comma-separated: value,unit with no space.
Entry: 8.576,m³
